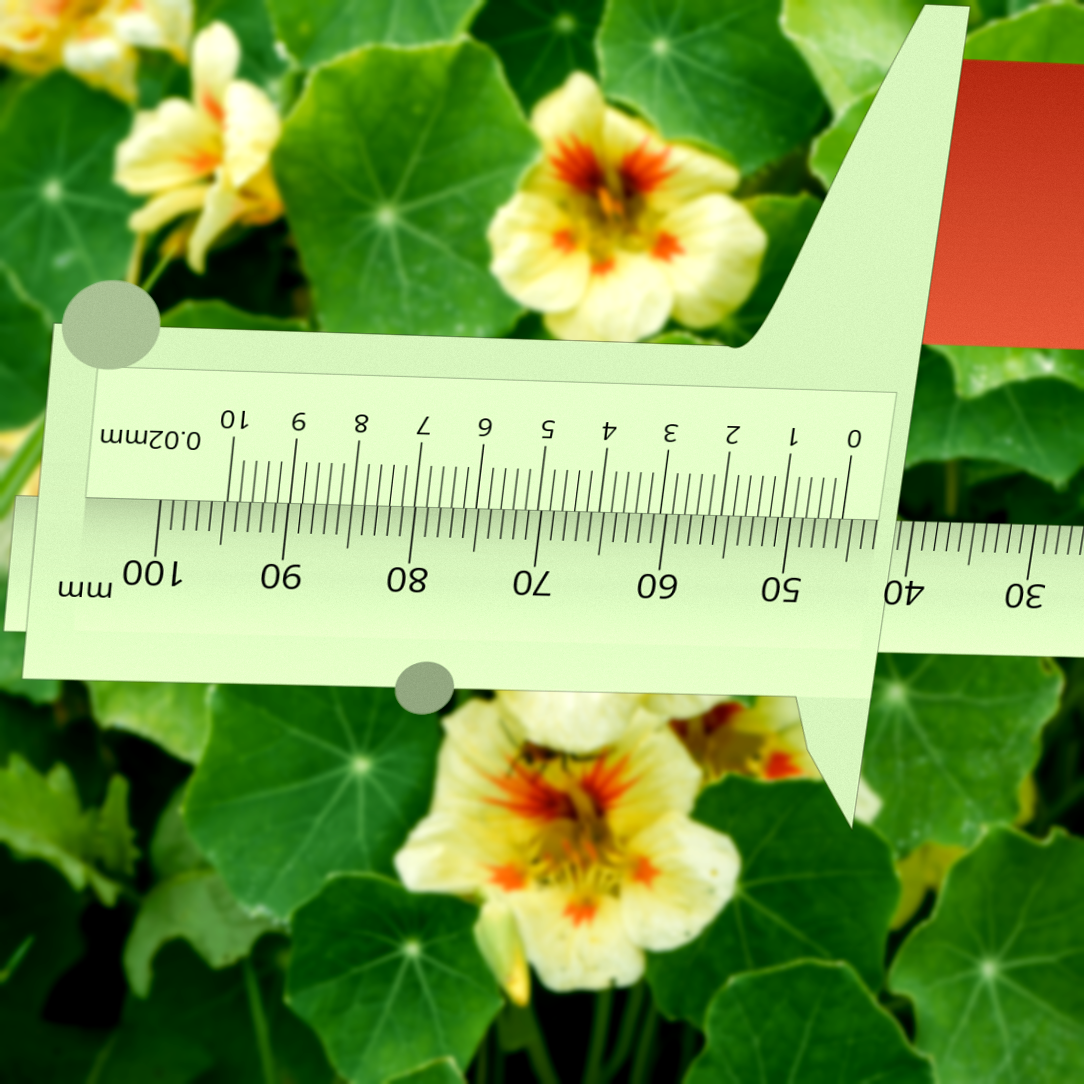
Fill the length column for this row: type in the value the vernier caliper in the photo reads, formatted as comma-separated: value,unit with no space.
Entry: 45.8,mm
